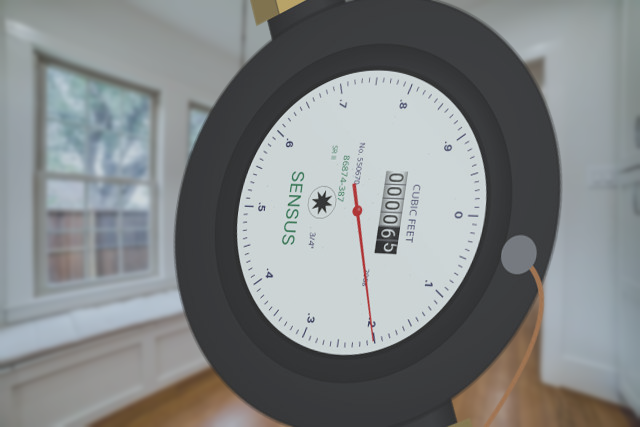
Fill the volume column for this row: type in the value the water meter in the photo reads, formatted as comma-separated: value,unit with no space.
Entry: 65.20,ft³
